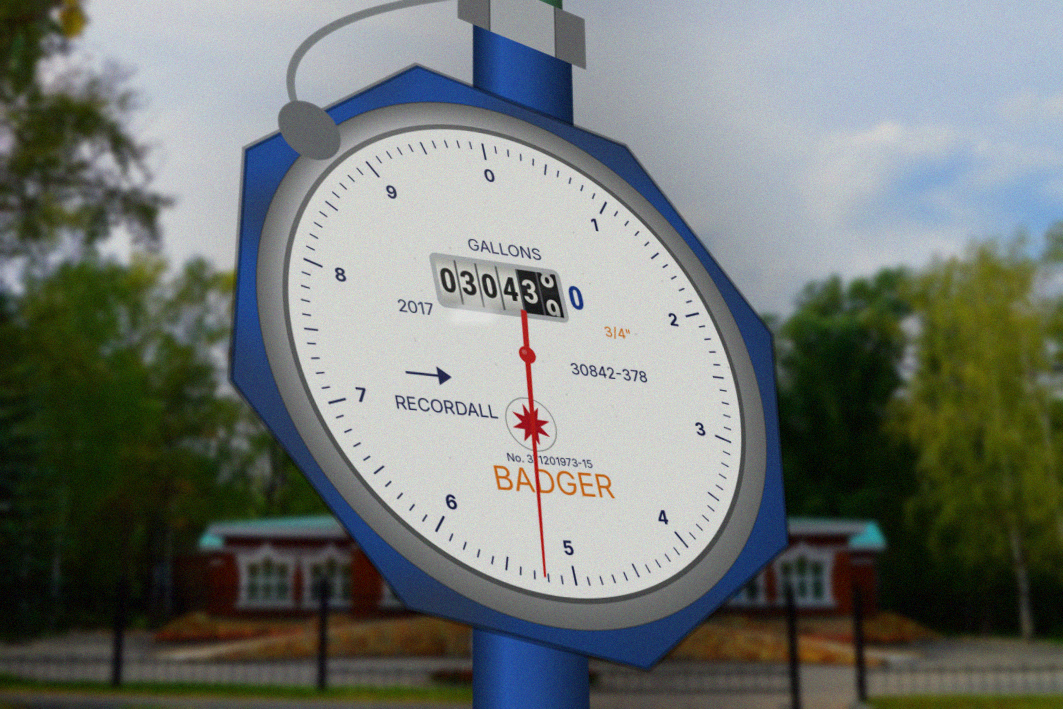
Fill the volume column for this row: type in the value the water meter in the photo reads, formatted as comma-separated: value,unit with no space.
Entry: 304385.2,gal
